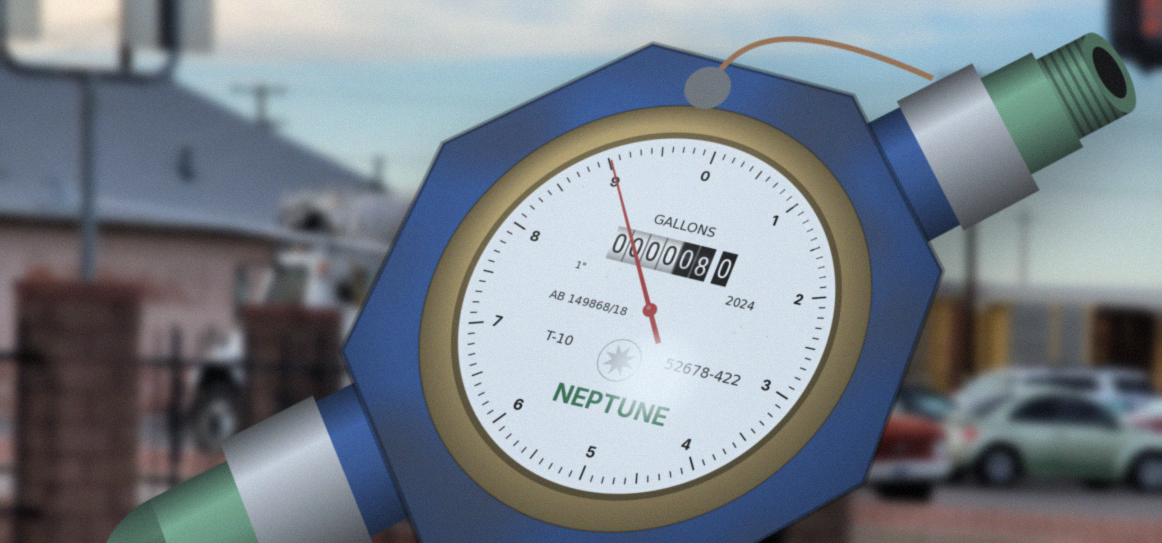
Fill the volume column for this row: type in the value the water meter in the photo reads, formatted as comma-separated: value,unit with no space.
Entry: 79.0,gal
